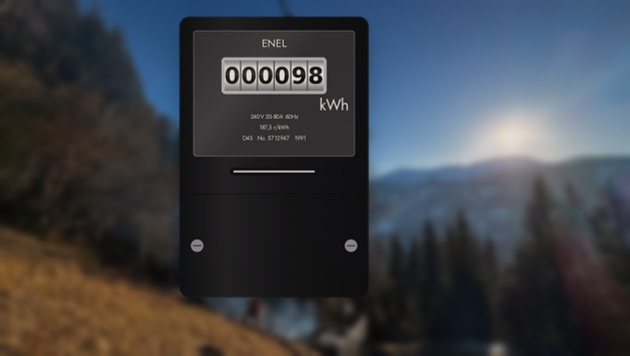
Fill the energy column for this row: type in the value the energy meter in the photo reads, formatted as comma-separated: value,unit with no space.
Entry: 98,kWh
